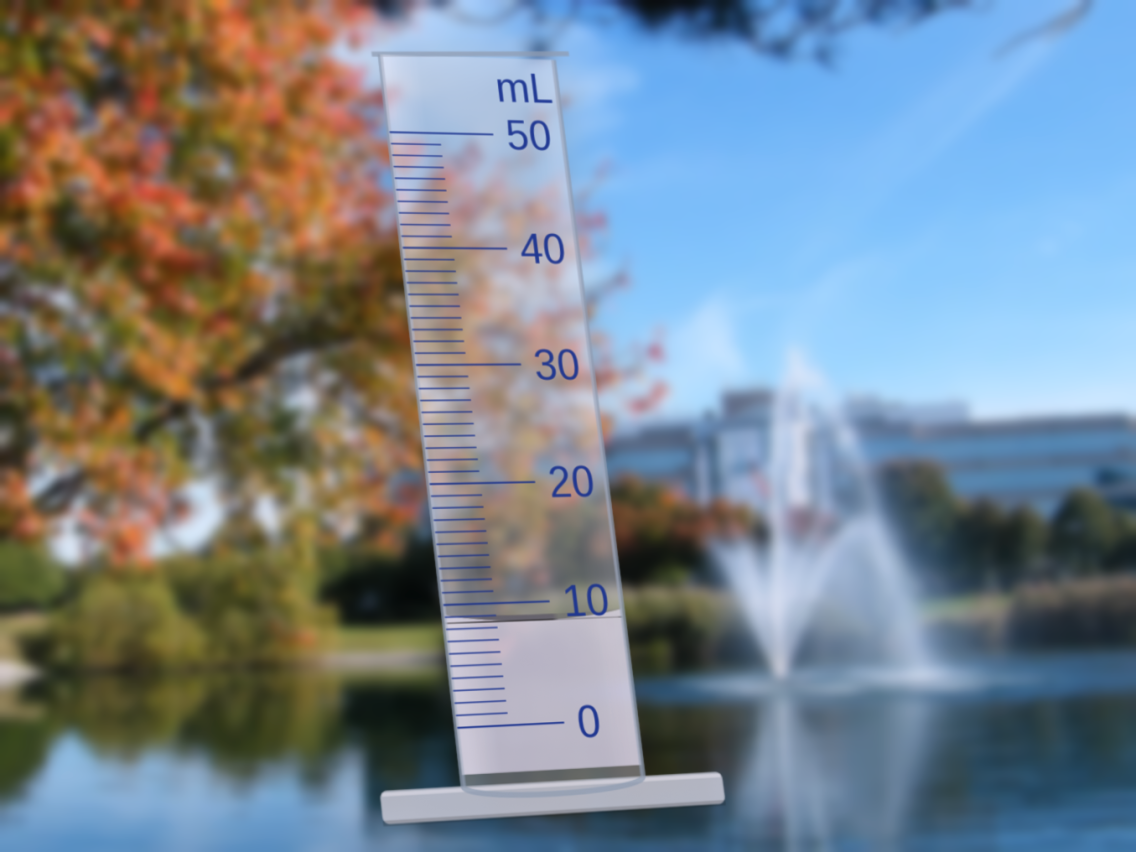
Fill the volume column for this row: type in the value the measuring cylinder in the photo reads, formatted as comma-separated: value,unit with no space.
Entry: 8.5,mL
